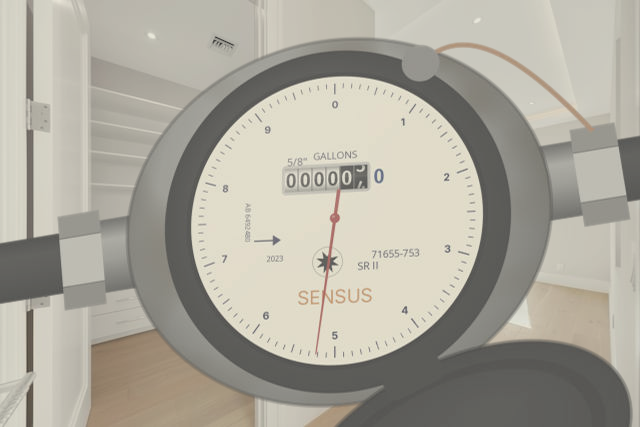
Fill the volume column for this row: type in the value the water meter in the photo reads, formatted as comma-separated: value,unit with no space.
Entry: 35.2,gal
